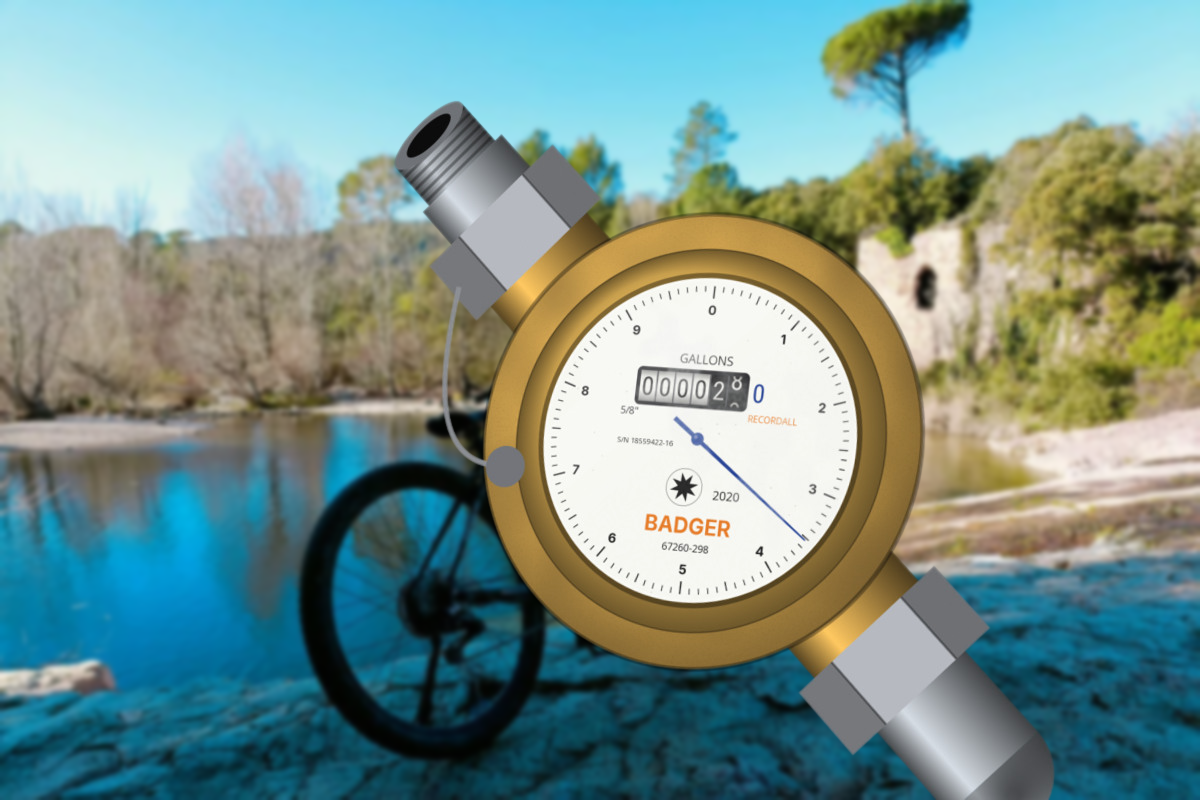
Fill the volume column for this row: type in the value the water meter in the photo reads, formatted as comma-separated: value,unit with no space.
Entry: 283.5,gal
